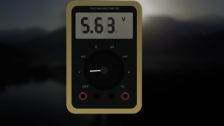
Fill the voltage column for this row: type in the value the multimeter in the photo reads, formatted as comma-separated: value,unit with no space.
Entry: 5.63,V
